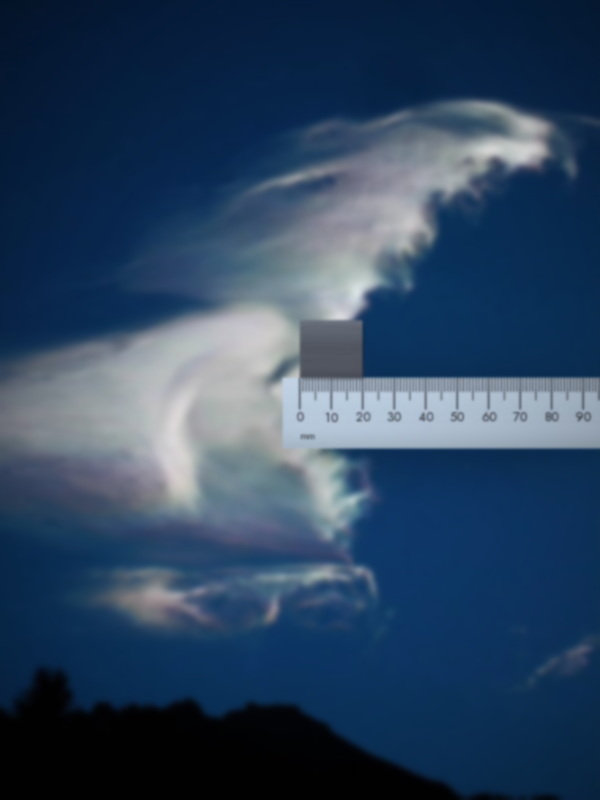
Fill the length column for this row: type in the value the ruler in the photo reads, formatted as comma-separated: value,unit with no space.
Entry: 20,mm
